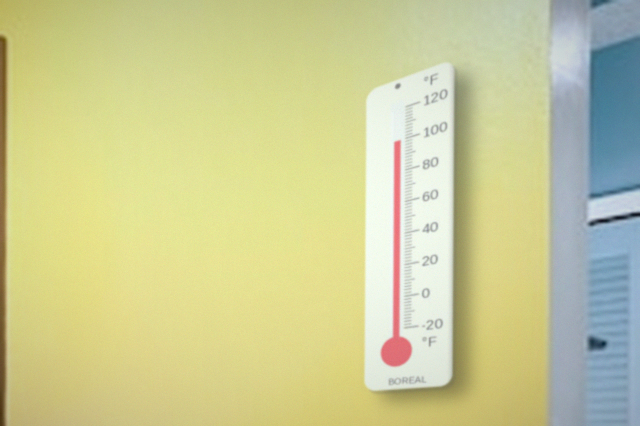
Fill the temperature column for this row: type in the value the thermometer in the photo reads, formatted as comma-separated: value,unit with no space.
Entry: 100,°F
